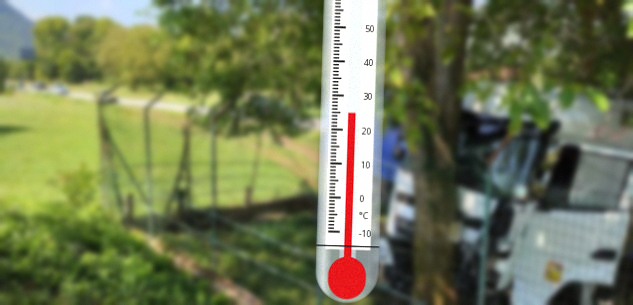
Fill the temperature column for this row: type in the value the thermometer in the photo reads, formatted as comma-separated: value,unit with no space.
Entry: 25,°C
